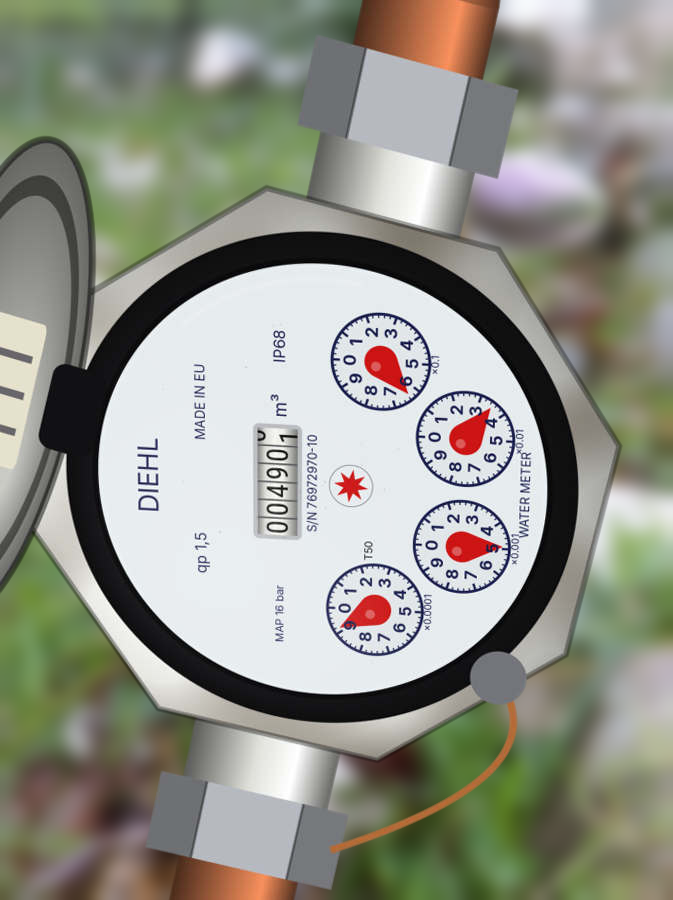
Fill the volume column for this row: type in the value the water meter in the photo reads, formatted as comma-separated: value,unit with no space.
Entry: 4900.6349,m³
